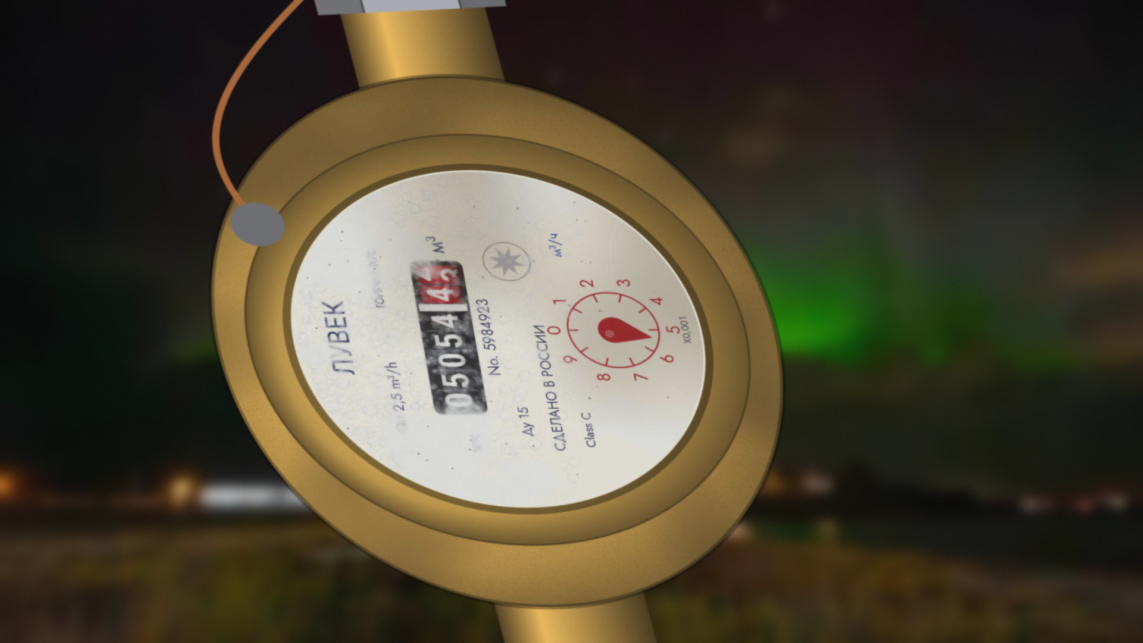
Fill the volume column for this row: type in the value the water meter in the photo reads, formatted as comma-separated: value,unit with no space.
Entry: 5054.425,m³
